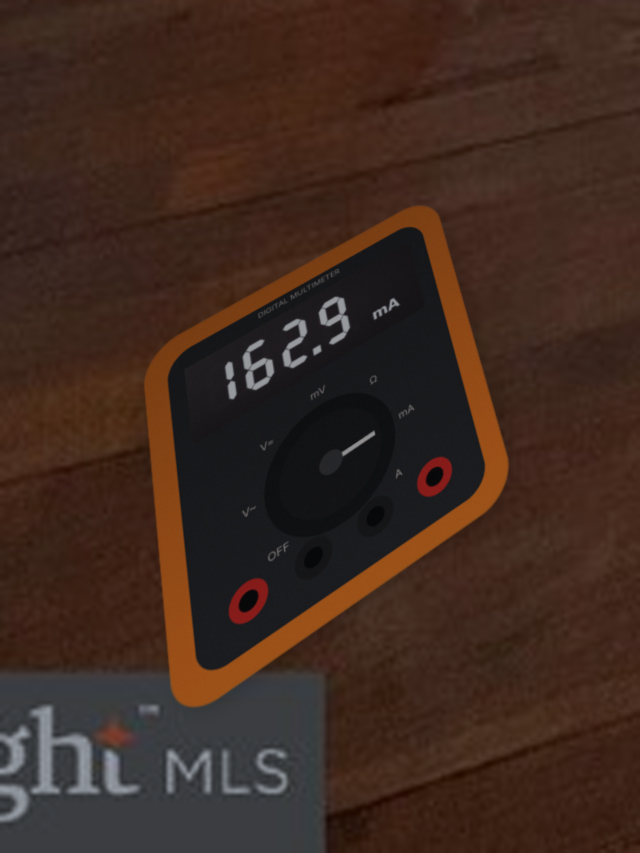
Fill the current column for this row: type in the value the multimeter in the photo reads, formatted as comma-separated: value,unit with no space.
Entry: 162.9,mA
